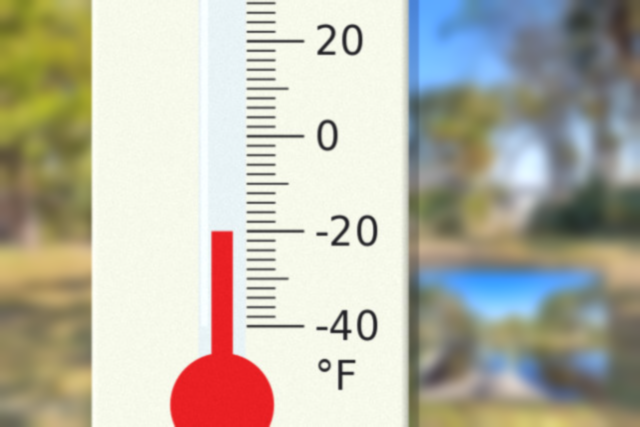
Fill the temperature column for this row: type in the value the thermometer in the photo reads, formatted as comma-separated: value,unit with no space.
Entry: -20,°F
